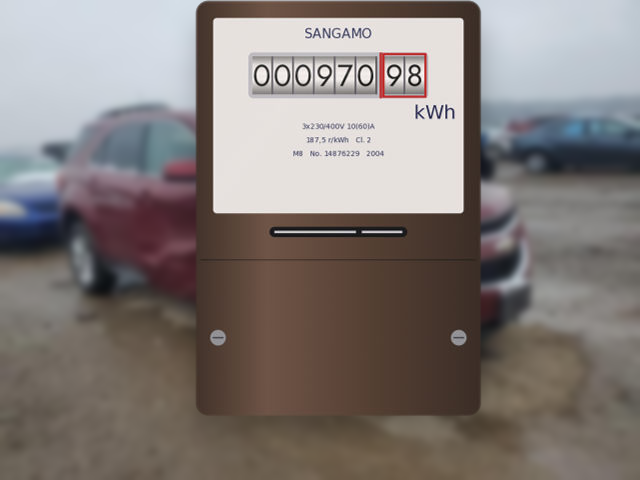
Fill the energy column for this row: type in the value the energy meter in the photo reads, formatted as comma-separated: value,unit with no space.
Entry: 970.98,kWh
